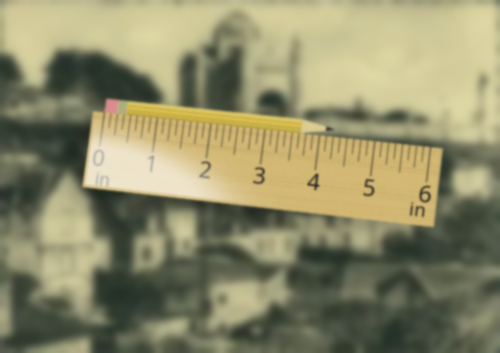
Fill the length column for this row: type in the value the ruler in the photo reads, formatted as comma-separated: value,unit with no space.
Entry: 4.25,in
